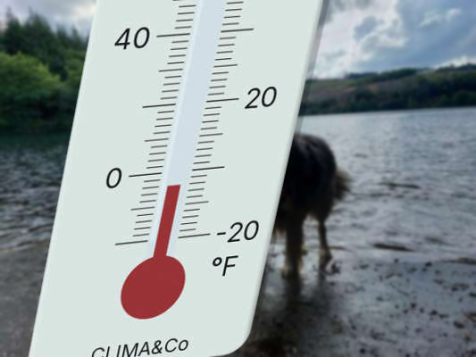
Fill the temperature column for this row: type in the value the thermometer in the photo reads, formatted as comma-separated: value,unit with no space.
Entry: -4,°F
